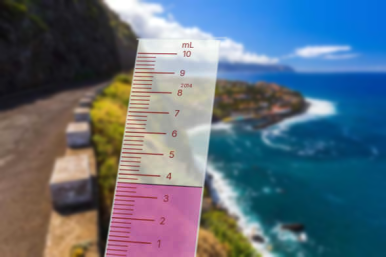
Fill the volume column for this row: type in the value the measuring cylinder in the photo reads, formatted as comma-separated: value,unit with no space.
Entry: 3.6,mL
